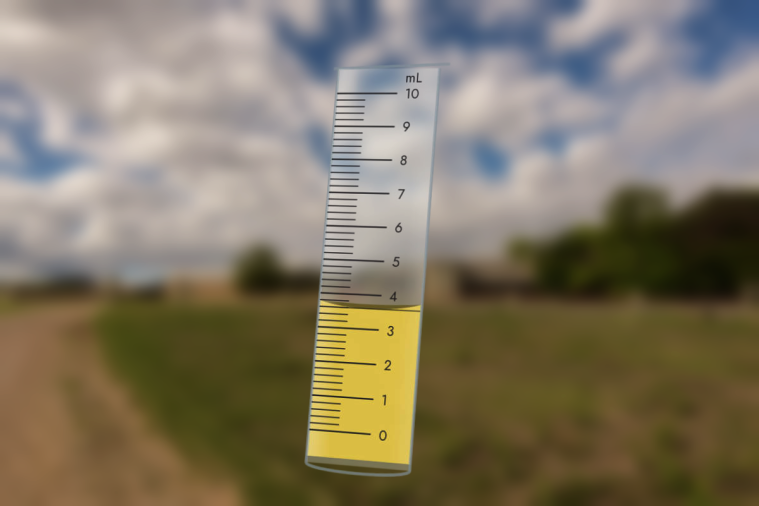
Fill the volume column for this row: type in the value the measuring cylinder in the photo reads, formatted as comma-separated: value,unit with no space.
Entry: 3.6,mL
